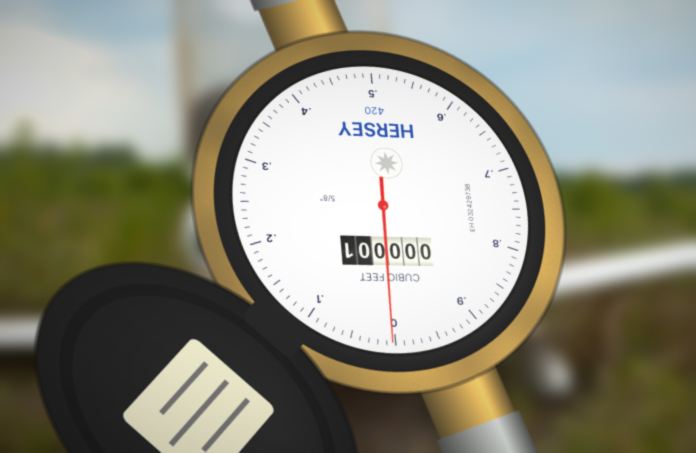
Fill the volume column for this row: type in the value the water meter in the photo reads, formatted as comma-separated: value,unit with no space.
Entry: 1.00,ft³
